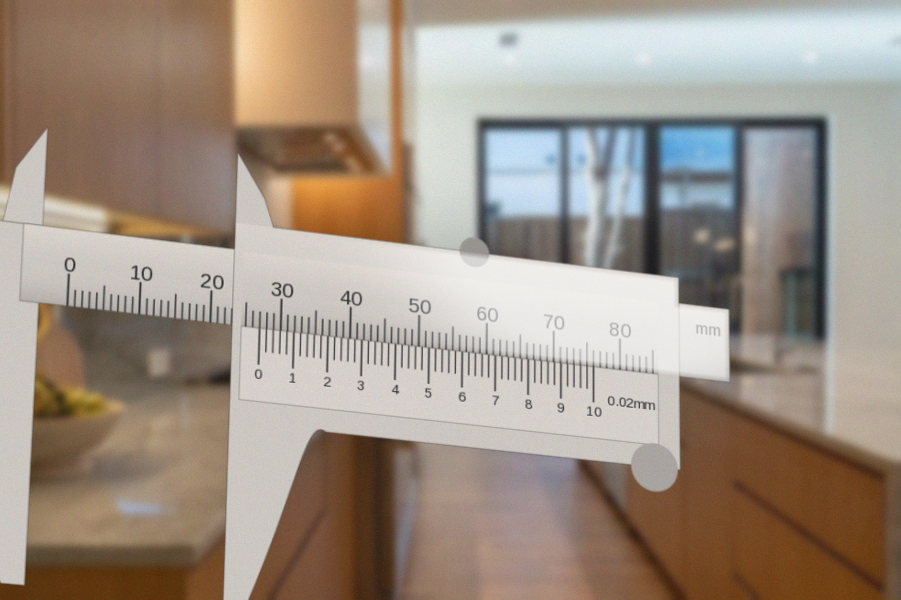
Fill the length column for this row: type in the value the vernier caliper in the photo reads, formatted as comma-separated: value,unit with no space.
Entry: 27.0,mm
